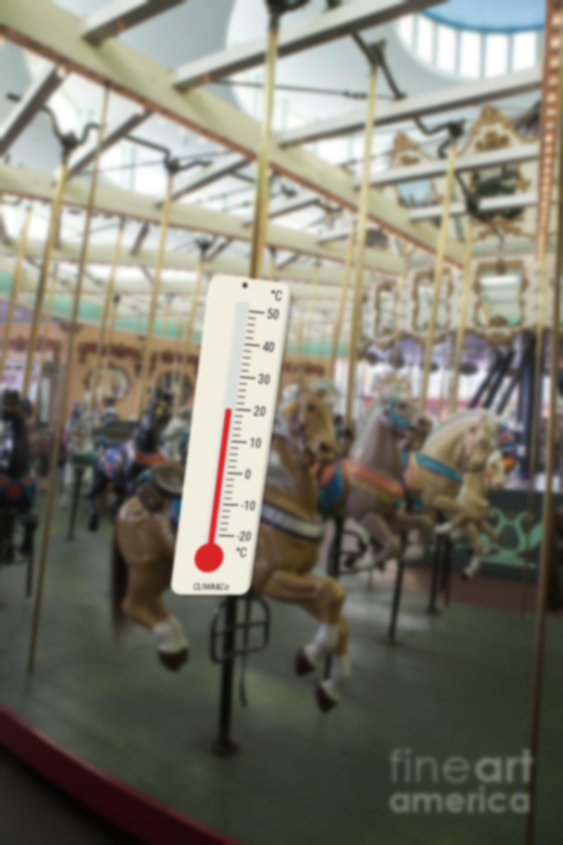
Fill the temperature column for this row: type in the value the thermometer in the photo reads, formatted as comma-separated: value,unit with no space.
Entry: 20,°C
